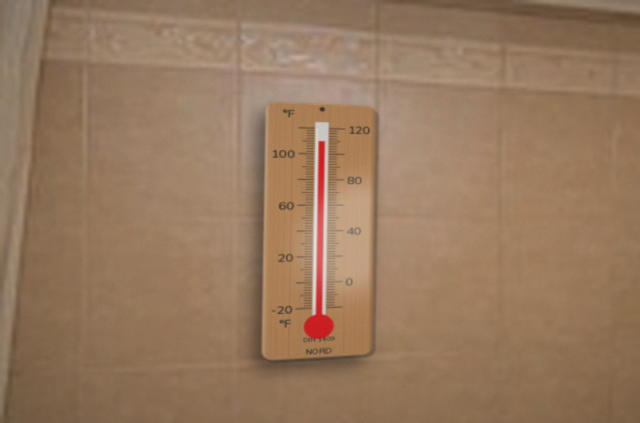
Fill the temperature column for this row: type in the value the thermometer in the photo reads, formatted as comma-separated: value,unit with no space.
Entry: 110,°F
